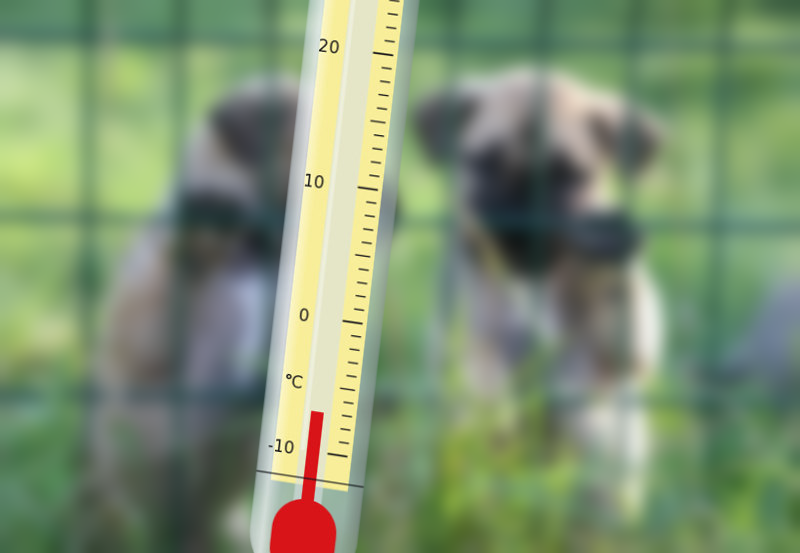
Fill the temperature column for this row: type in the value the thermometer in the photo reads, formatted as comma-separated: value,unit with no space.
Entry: -7,°C
